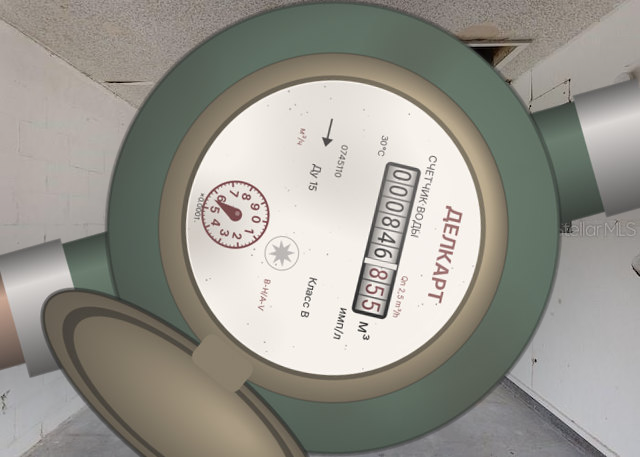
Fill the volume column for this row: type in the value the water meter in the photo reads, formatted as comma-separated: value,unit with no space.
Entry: 846.8555,m³
